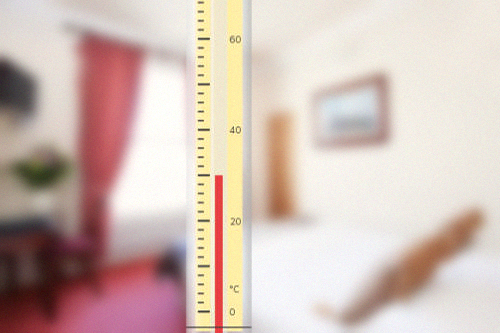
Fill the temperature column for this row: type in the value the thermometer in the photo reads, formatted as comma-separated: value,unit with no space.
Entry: 30,°C
